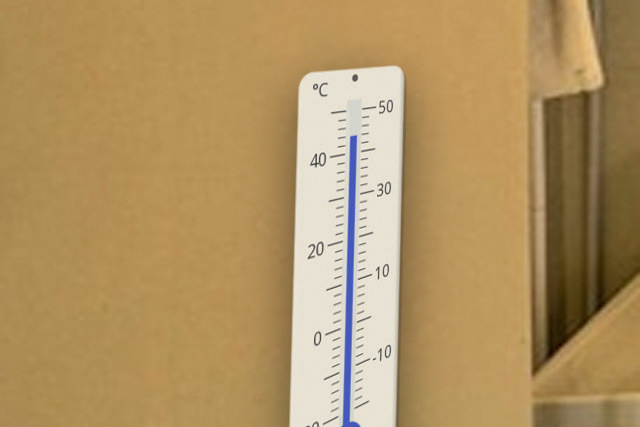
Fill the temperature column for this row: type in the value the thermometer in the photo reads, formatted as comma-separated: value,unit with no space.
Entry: 44,°C
